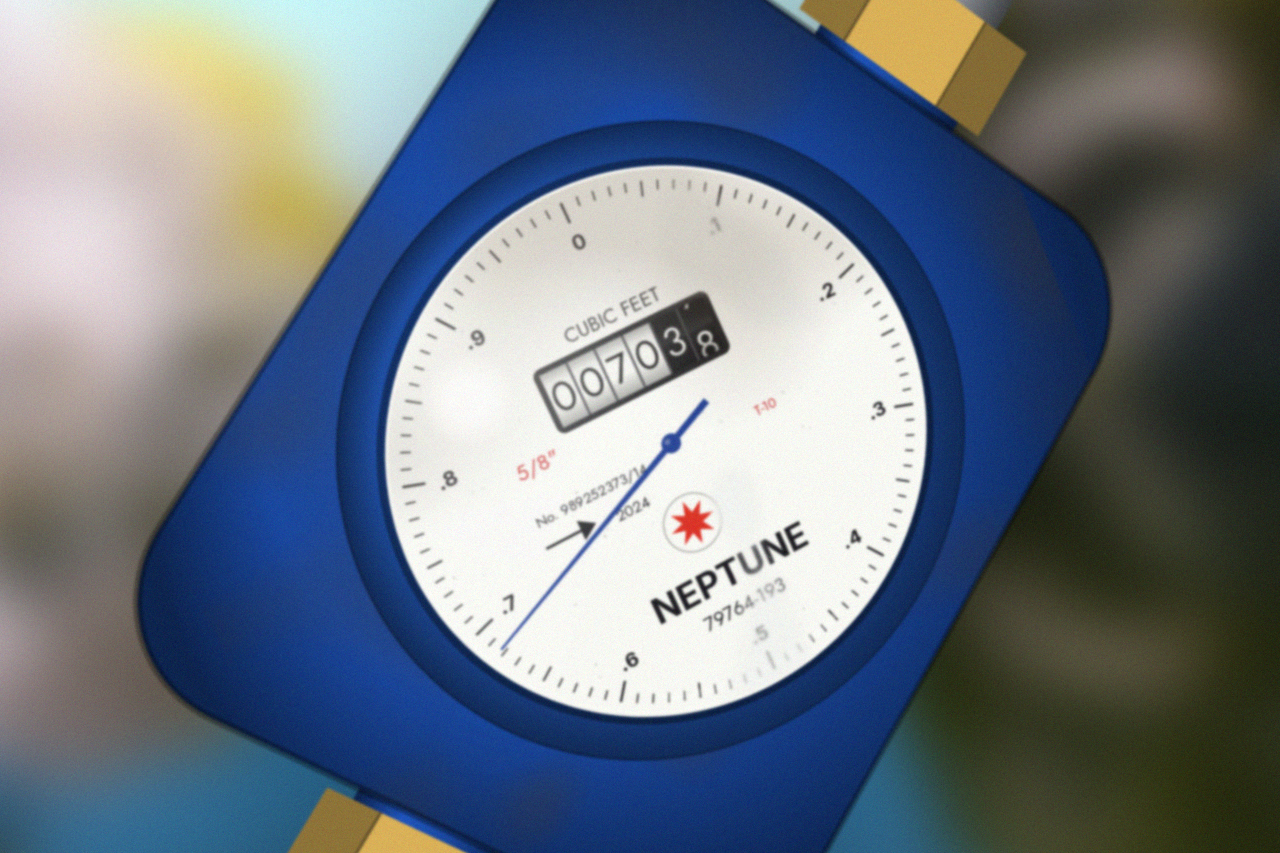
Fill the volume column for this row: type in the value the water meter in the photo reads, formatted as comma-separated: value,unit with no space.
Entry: 7037.68,ft³
